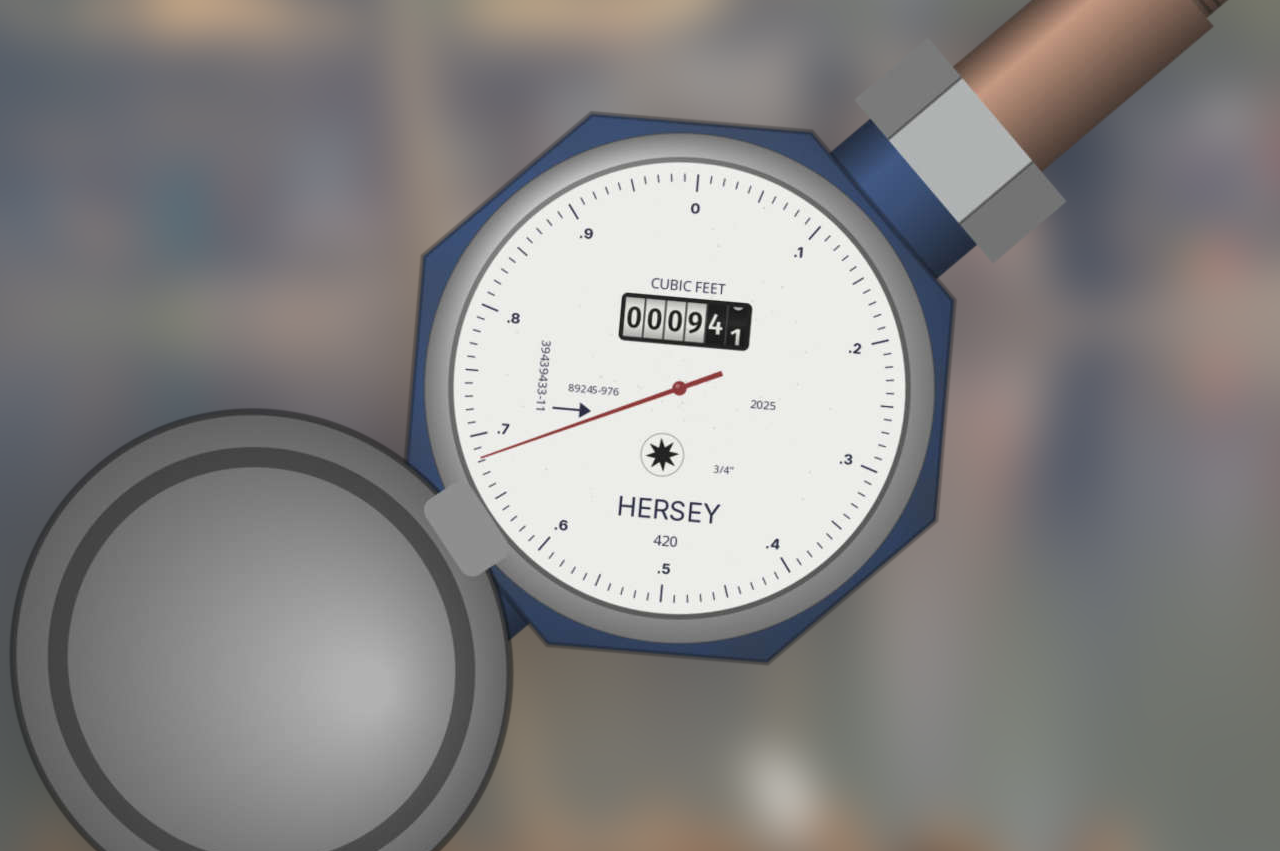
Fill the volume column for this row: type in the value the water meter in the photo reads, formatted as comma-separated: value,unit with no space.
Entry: 940.68,ft³
